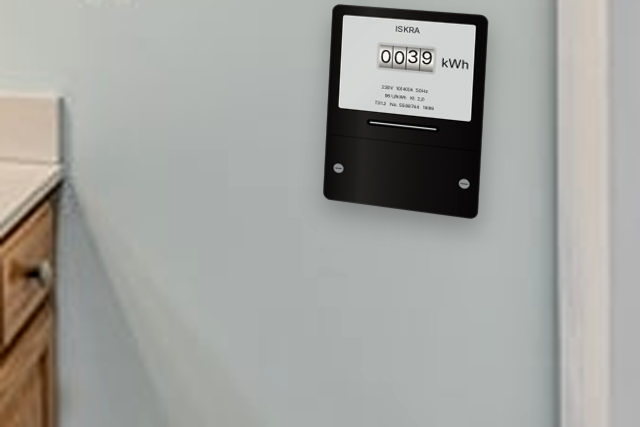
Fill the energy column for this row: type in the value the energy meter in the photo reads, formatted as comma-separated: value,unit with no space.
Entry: 39,kWh
